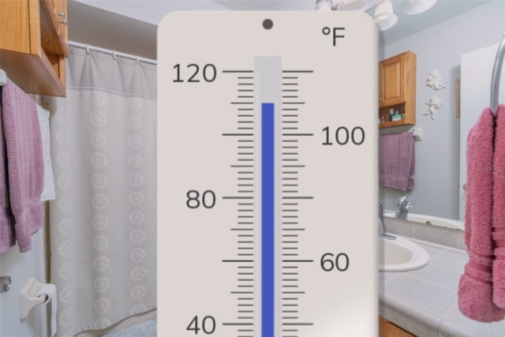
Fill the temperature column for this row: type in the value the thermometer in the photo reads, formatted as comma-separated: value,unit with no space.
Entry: 110,°F
